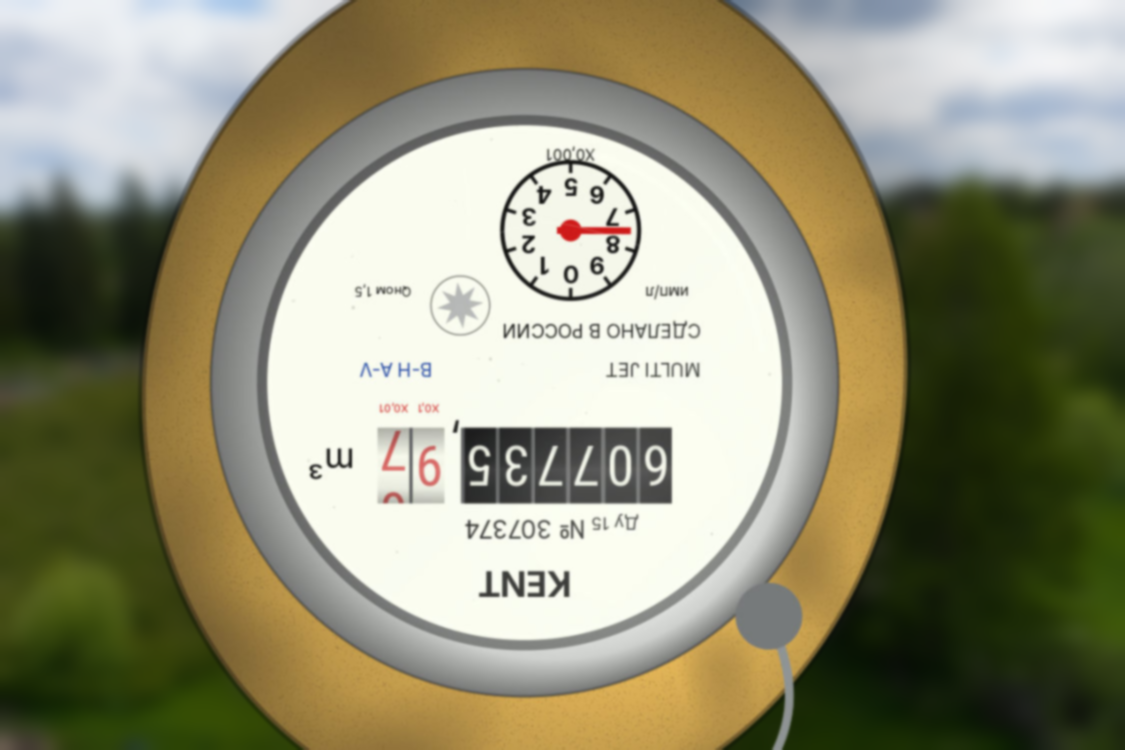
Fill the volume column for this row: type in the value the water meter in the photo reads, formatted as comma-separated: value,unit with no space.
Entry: 607735.967,m³
